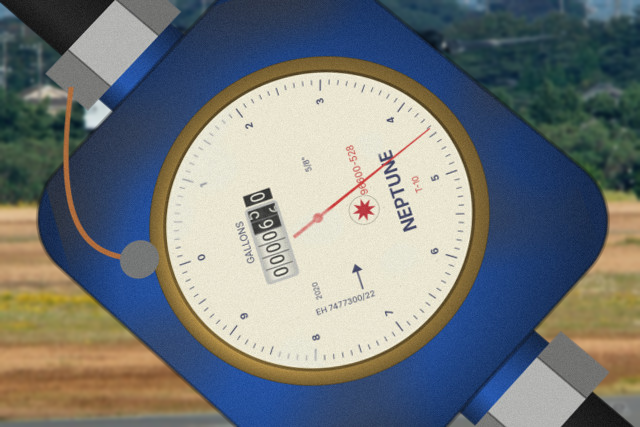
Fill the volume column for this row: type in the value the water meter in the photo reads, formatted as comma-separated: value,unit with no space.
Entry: 654.4,gal
